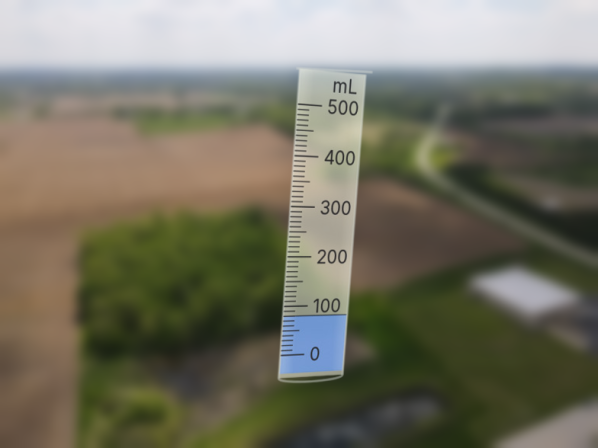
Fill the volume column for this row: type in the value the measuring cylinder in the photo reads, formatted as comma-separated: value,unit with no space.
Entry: 80,mL
